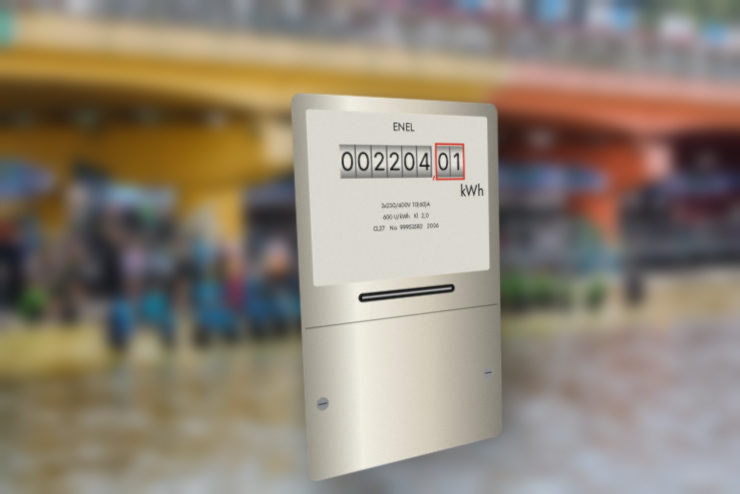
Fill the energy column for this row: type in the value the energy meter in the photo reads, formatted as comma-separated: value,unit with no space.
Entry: 2204.01,kWh
